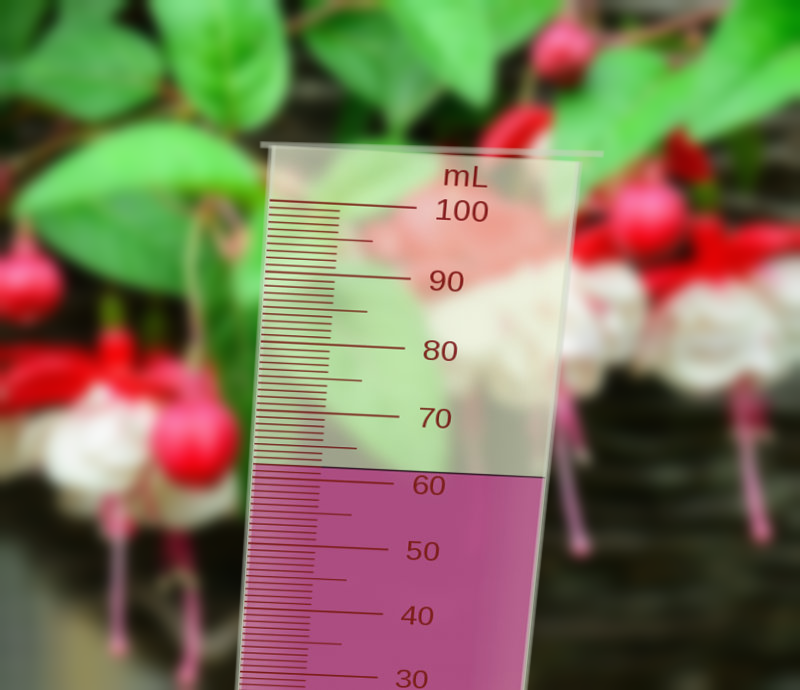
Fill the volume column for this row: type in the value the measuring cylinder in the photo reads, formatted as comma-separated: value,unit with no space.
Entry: 62,mL
